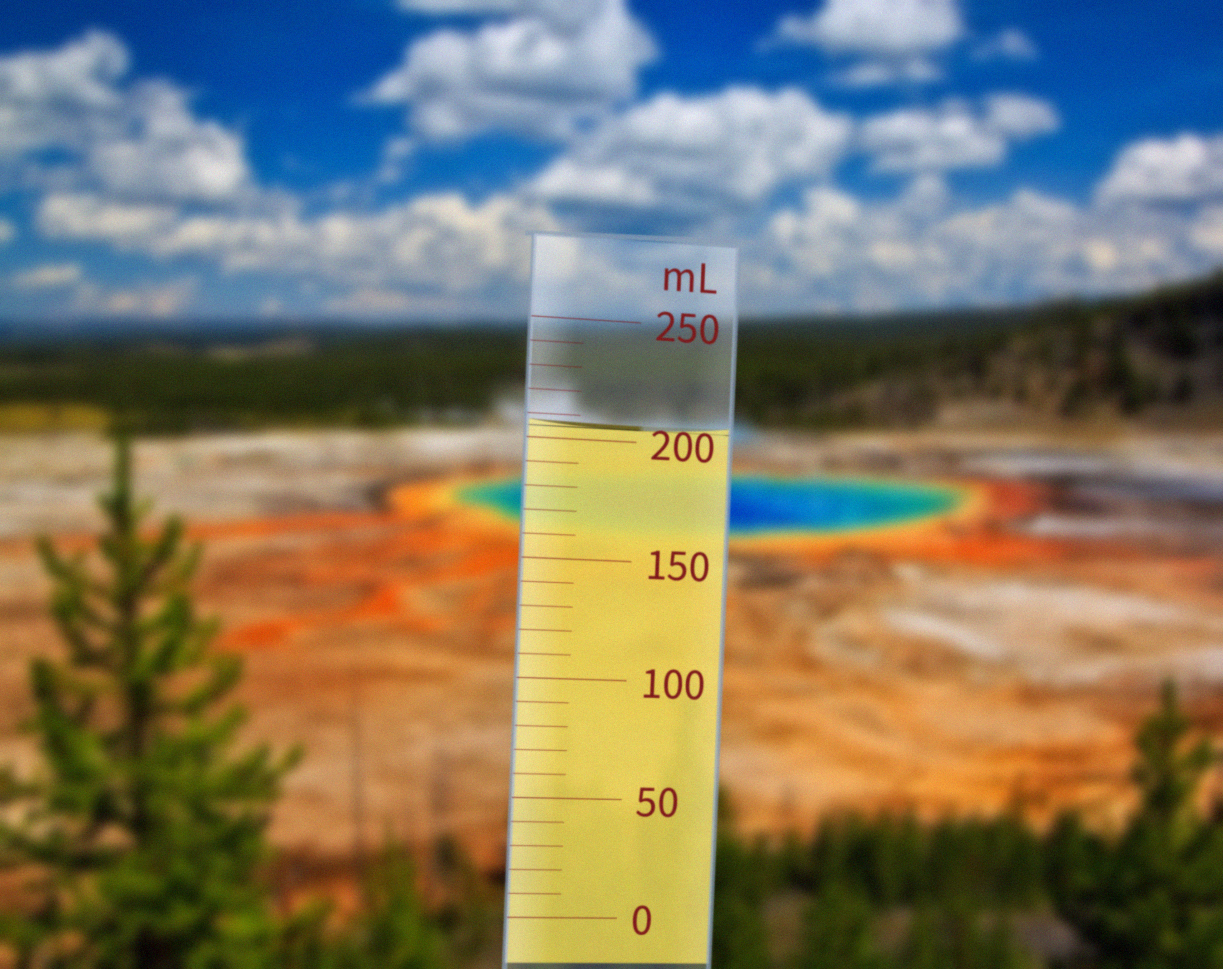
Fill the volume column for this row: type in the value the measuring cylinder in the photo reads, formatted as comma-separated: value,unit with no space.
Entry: 205,mL
